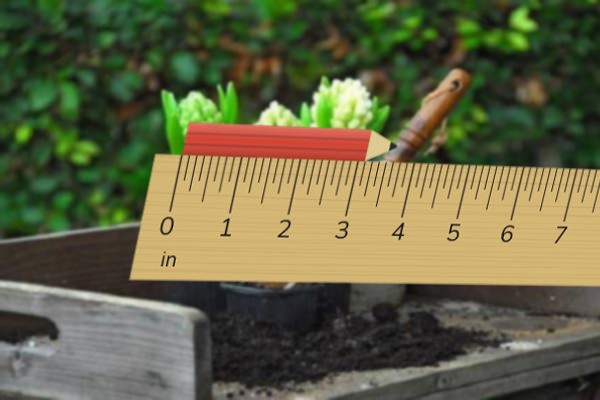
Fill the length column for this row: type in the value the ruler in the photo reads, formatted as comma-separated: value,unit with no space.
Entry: 3.625,in
